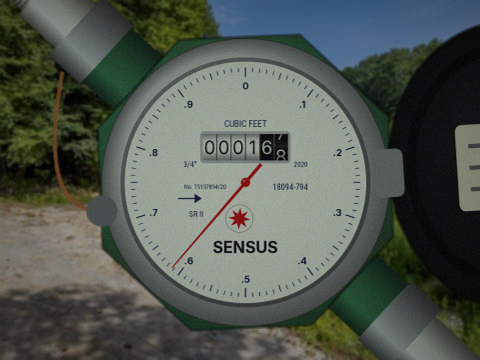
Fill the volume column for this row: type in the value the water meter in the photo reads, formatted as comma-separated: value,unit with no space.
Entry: 167.61,ft³
